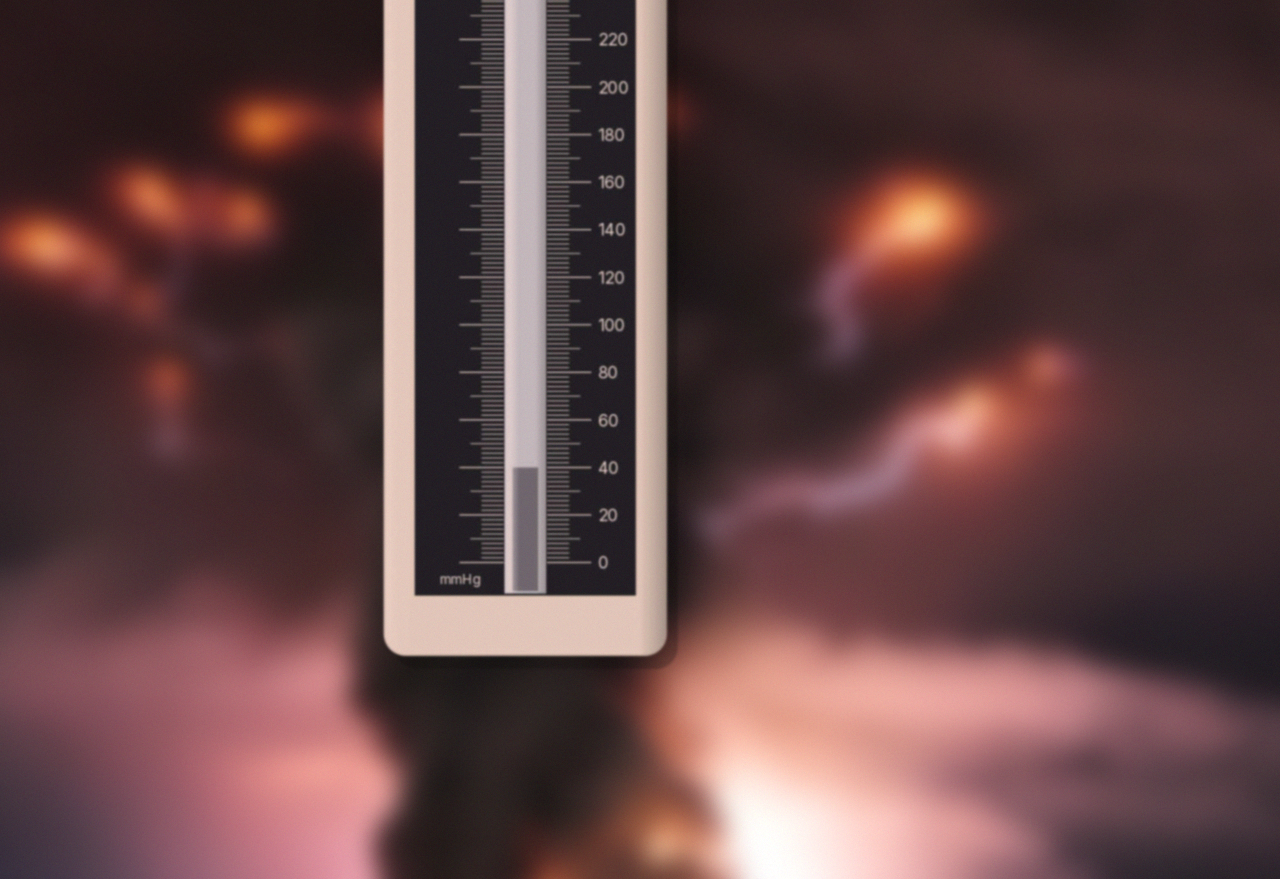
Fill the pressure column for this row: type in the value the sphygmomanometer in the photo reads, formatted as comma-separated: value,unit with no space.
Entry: 40,mmHg
